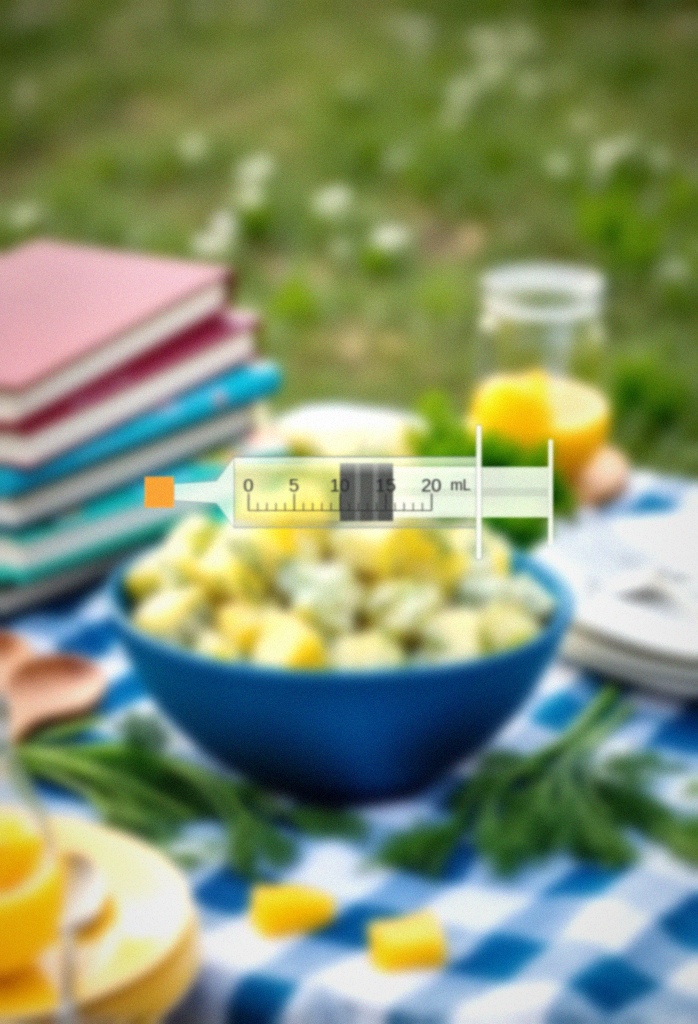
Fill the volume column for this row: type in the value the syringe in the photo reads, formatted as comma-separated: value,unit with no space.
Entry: 10,mL
